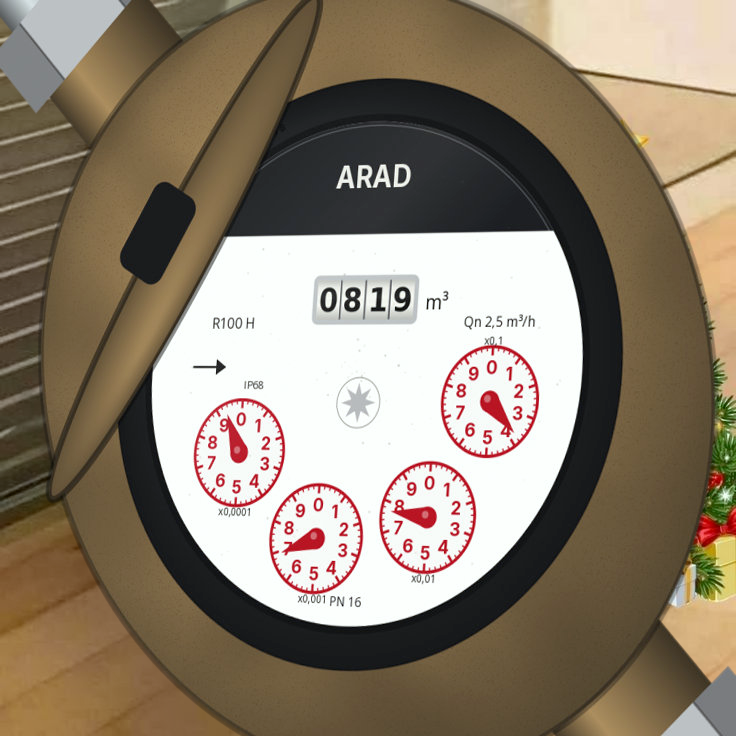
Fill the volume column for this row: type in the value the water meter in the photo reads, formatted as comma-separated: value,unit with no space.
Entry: 819.3769,m³
